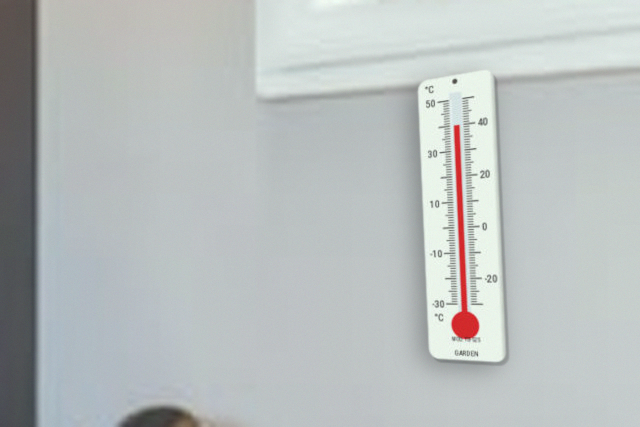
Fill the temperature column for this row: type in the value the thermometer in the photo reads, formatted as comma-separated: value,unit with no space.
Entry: 40,°C
